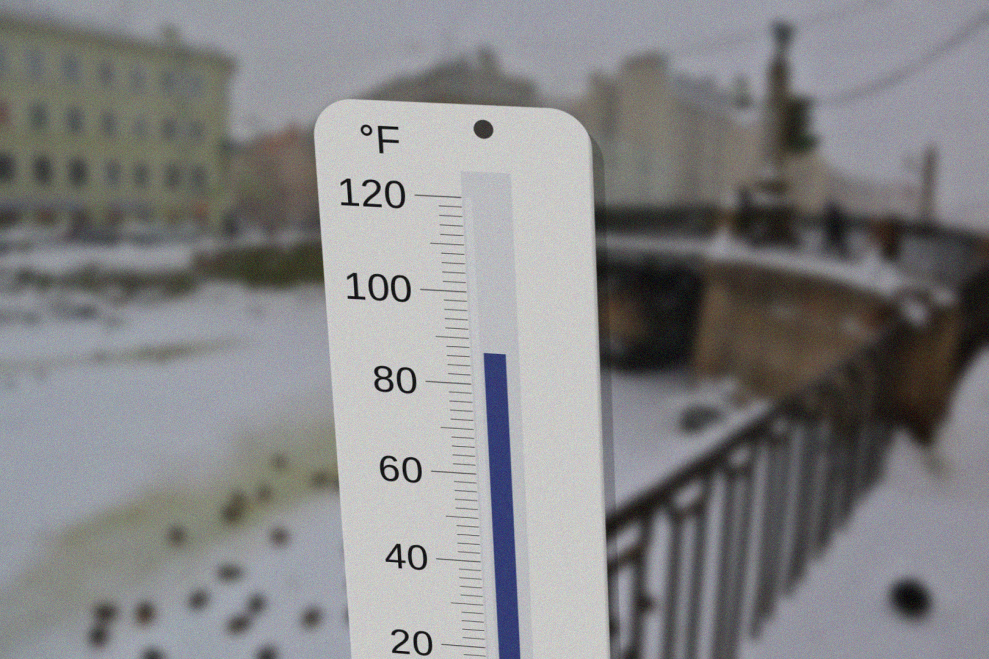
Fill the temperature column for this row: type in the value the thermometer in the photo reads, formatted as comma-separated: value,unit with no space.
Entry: 87,°F
